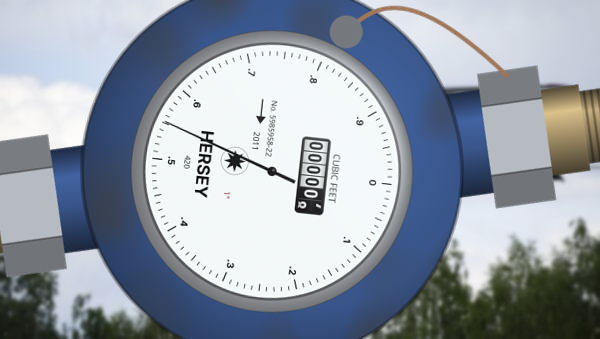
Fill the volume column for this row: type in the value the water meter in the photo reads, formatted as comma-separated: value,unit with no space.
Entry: 7.55,ft³
